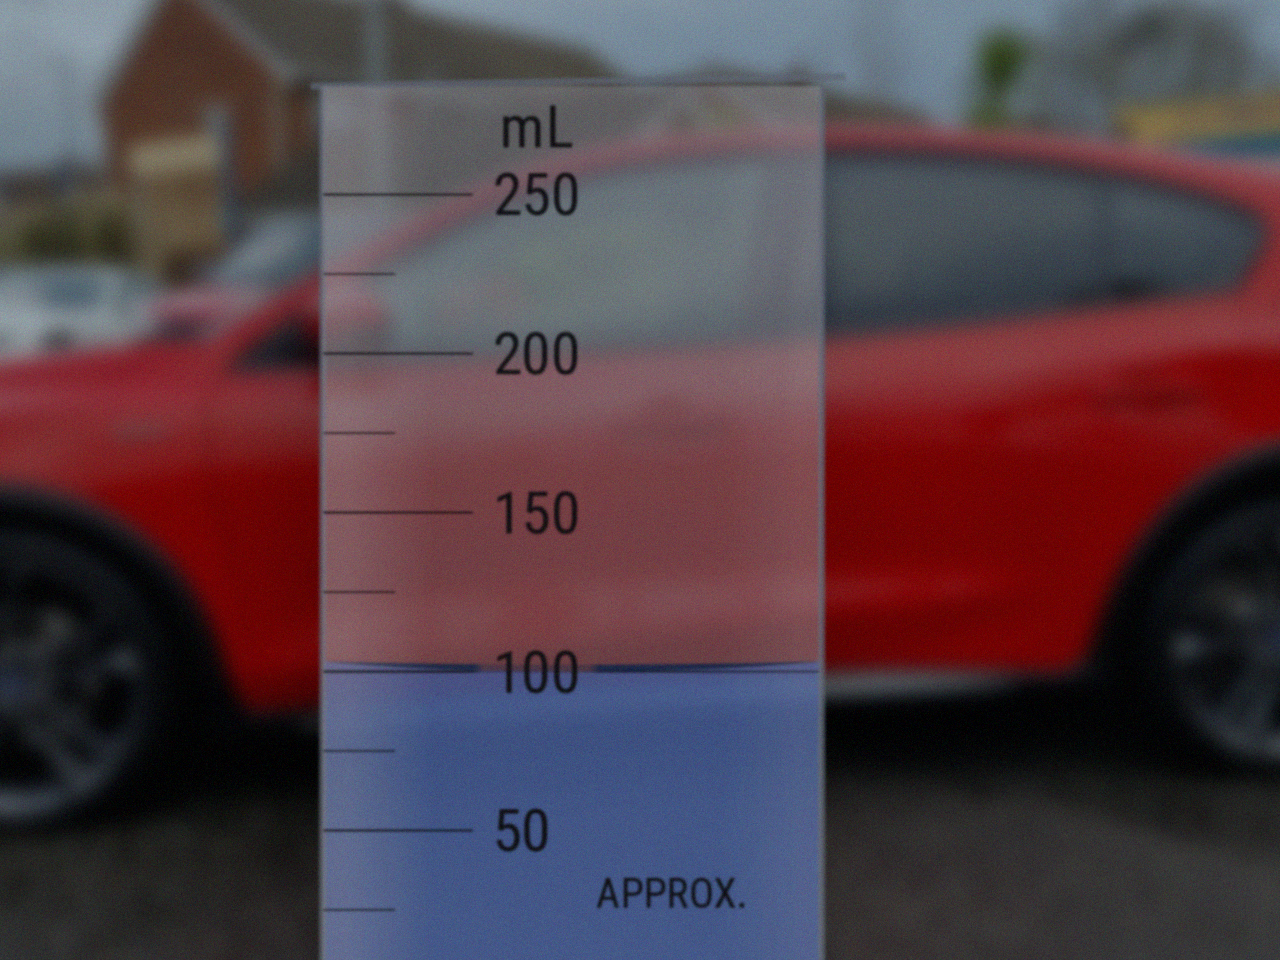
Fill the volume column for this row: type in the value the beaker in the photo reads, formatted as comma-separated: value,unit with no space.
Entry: 100,mL
